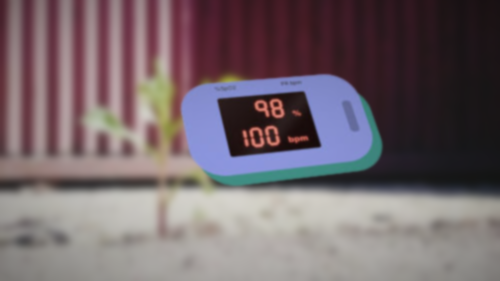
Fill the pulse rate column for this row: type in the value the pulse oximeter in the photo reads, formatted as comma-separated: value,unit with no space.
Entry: 100,bpm
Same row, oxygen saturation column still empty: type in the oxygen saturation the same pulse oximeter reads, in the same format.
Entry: 98,%
